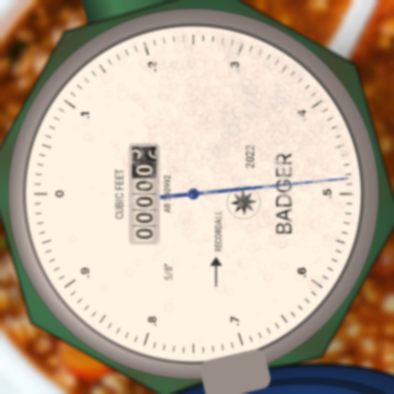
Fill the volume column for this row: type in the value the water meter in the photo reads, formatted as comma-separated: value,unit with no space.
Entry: 5.48,ft³
